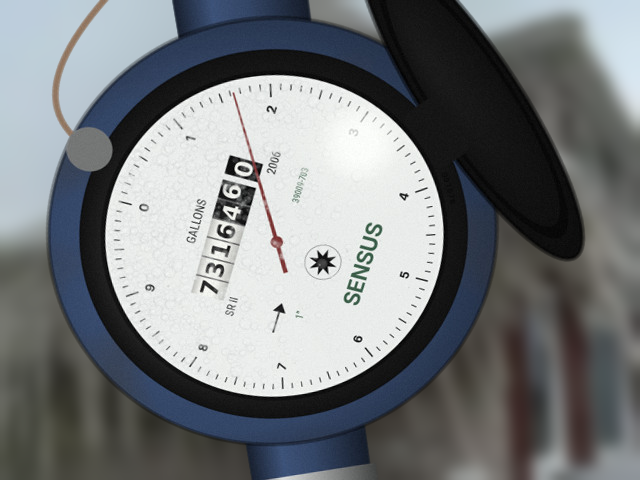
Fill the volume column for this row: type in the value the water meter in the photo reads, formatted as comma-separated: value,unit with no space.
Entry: 7316461.6,gal
